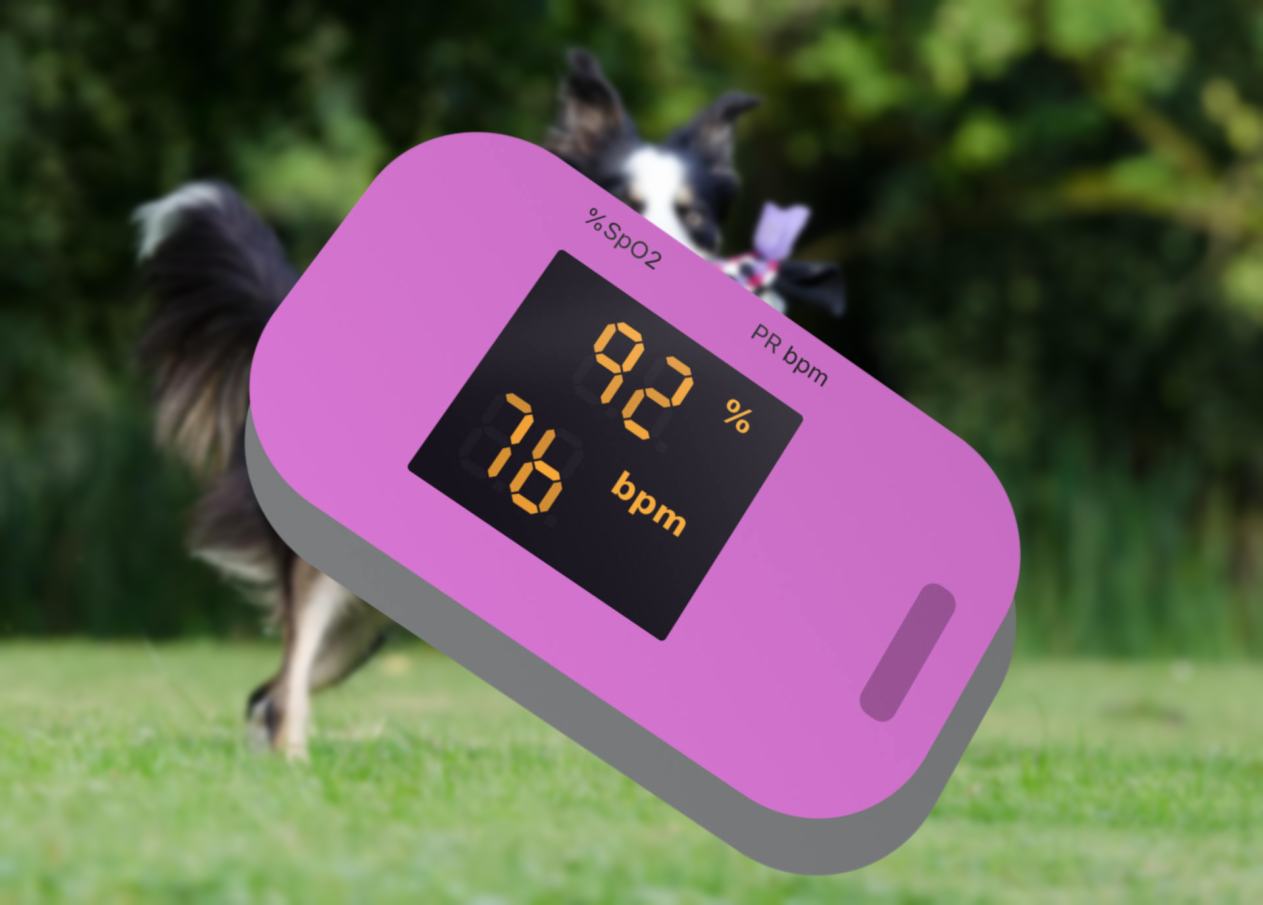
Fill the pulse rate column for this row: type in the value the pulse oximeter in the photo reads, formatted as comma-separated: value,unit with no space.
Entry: 76,bpm
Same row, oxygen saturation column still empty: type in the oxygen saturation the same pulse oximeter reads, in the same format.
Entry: 92,%
